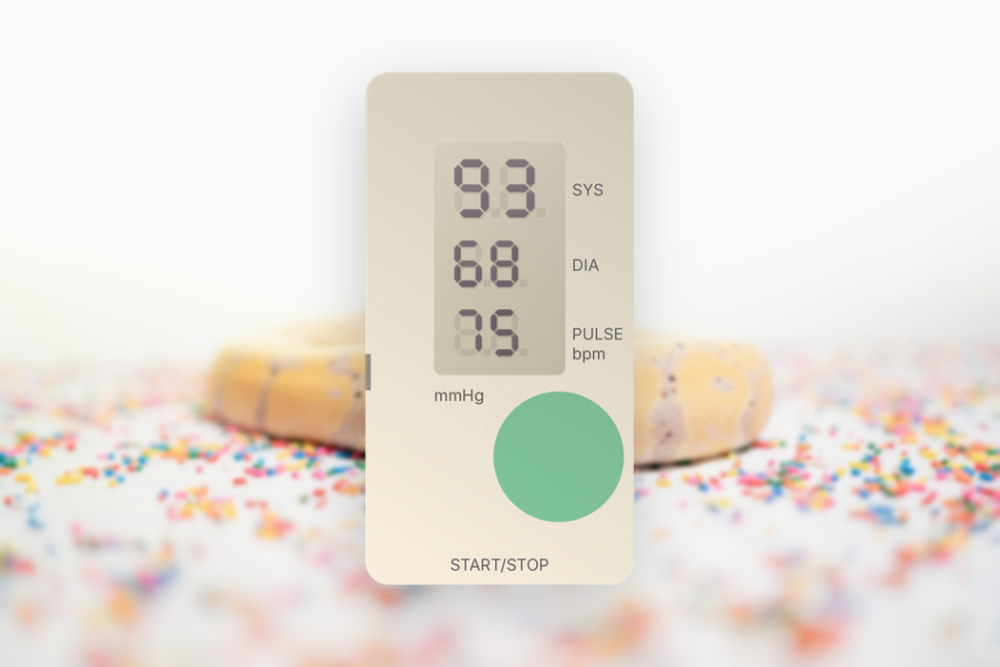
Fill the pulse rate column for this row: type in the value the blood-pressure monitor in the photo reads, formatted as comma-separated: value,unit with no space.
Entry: 75,bpm
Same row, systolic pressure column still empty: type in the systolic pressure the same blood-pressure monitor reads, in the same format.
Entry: 93,mmHg
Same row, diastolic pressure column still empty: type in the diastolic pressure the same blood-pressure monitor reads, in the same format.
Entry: 68,mmHg
